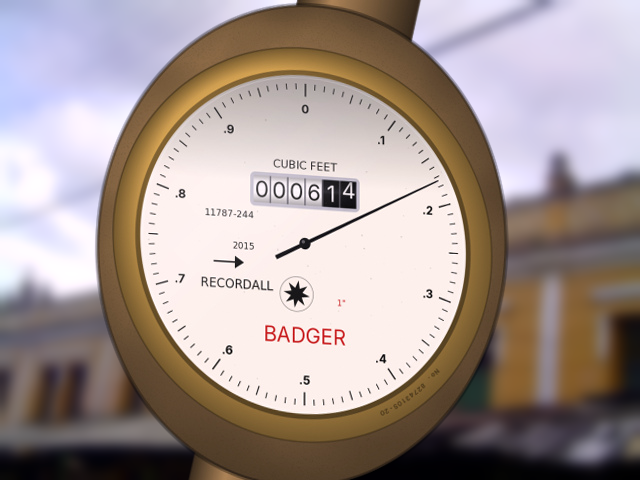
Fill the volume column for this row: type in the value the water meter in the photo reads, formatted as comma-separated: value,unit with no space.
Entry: 614.17,ft³
